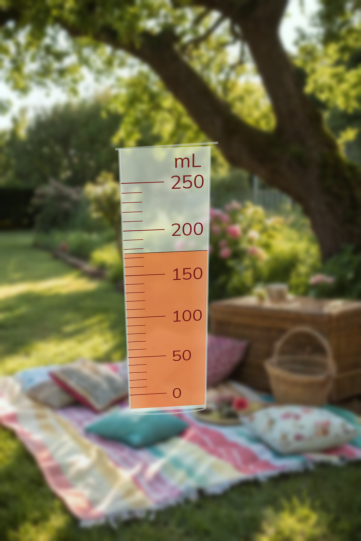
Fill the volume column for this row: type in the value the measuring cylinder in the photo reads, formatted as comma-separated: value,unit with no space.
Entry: 175,mL
